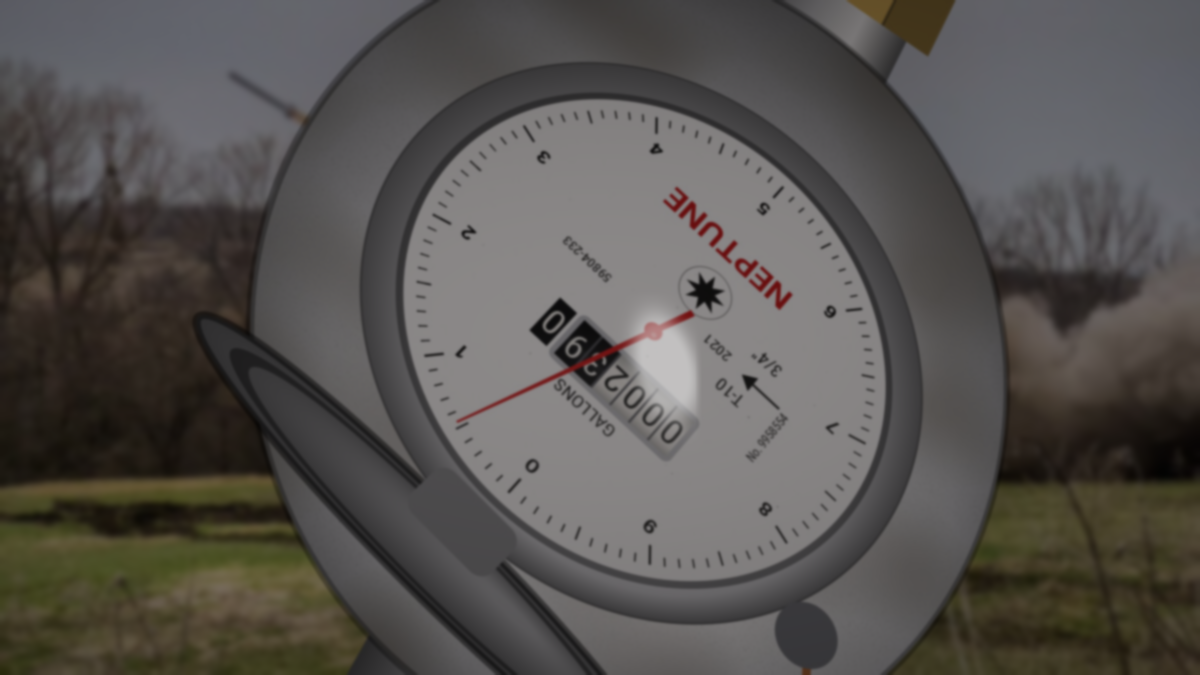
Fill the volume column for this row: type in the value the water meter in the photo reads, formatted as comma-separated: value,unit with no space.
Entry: 2390.5,gal
